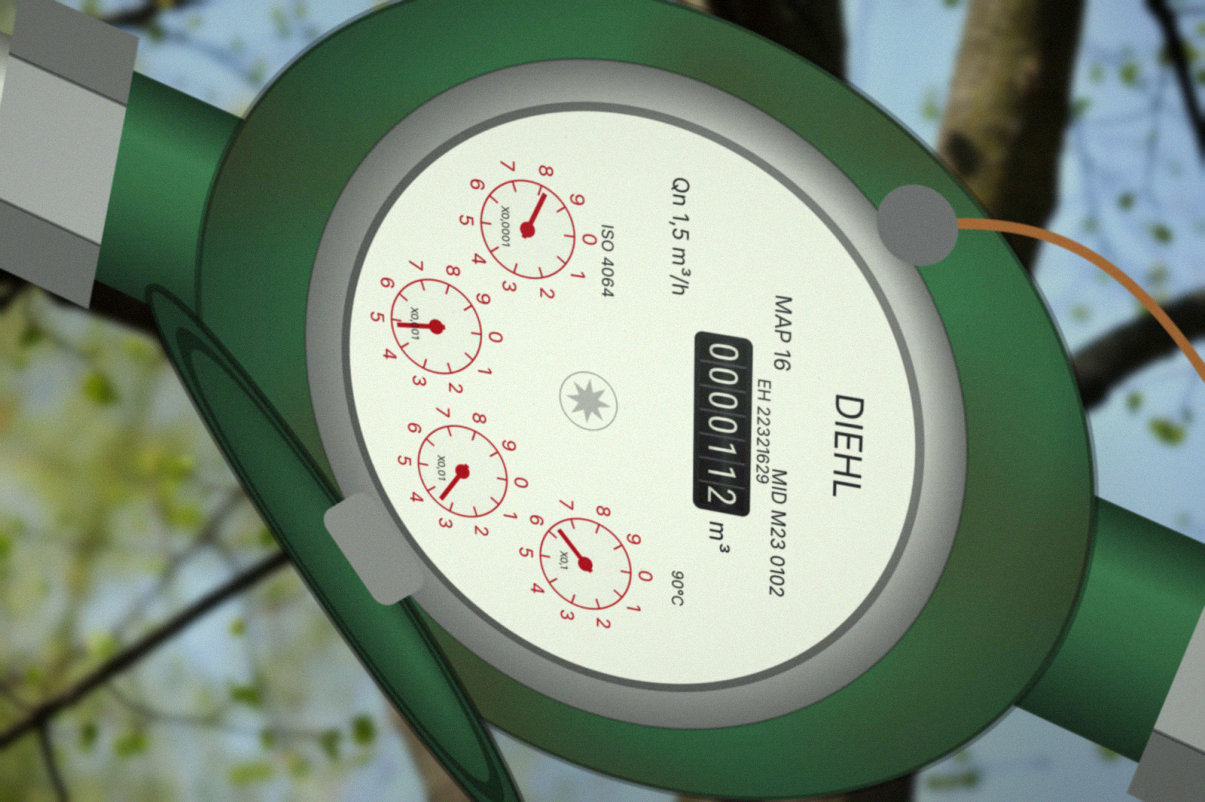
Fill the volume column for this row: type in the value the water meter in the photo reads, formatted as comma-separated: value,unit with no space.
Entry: 112.6348,m³
